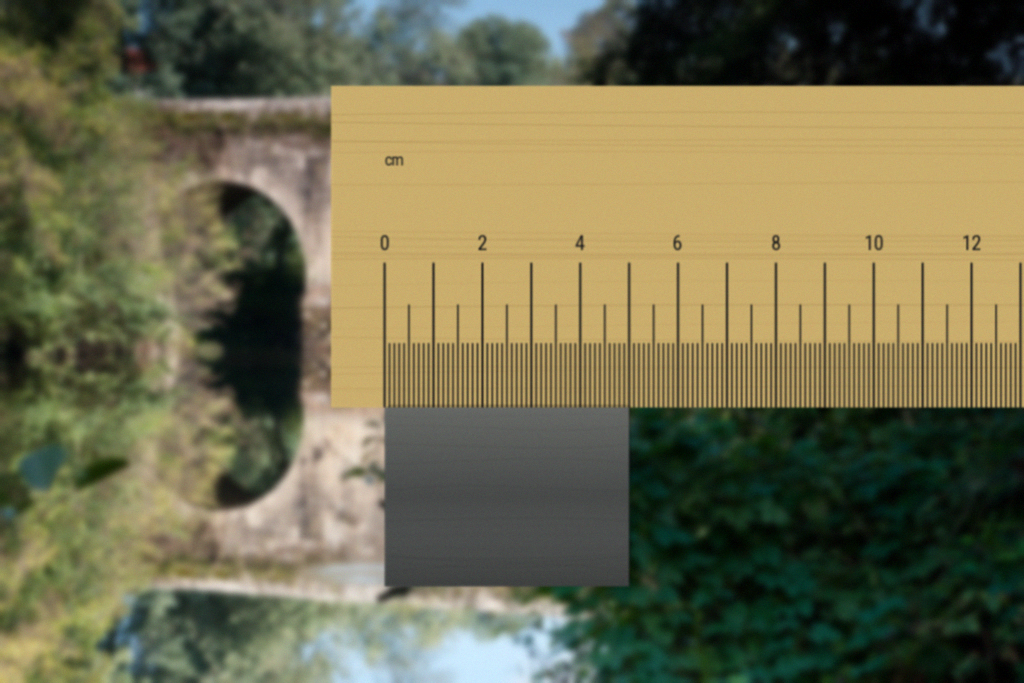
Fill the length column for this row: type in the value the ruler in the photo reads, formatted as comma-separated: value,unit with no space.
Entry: 5,cm
